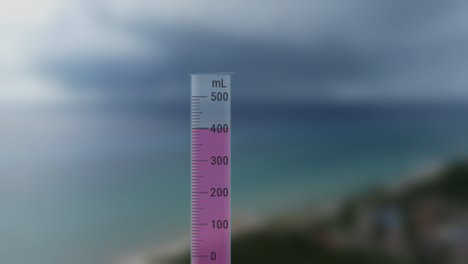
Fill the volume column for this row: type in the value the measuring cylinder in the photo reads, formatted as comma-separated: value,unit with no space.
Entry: 400,mL
